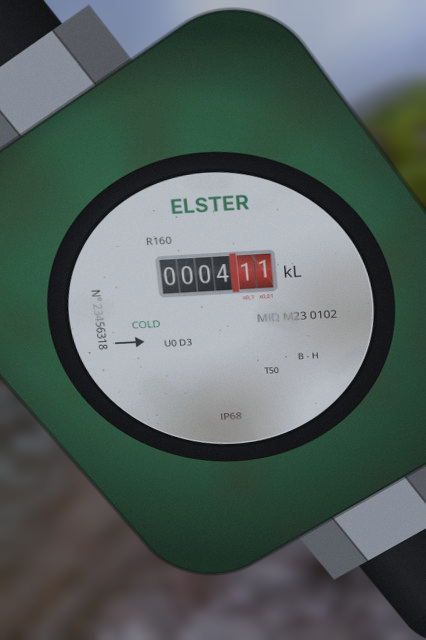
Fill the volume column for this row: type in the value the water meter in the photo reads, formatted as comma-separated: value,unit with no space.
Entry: 4.11,kL
